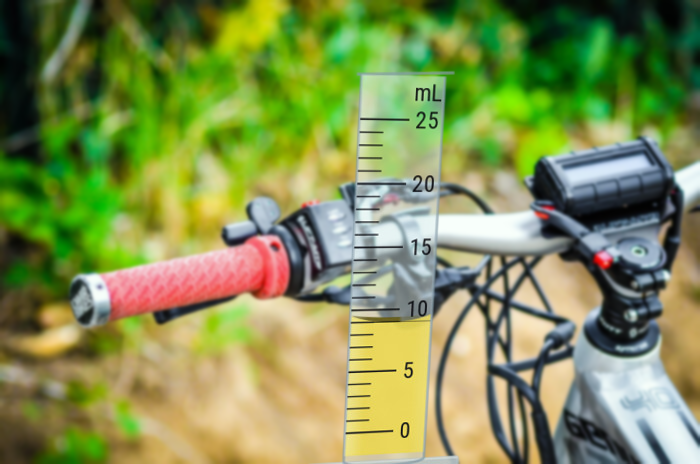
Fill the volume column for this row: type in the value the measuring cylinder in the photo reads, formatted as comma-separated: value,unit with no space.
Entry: 9,mL
